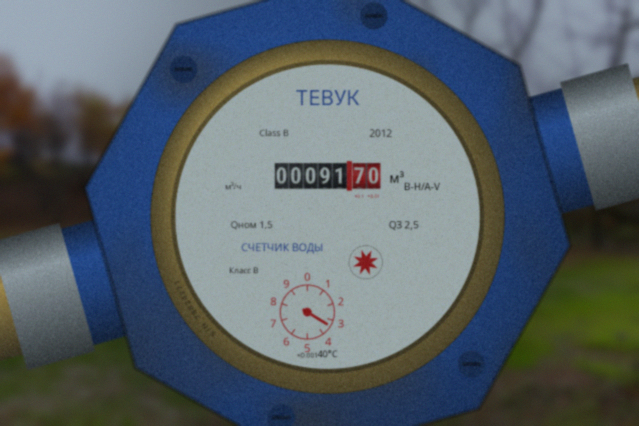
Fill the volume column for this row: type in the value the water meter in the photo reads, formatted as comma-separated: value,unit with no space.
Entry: 91.703,m³
